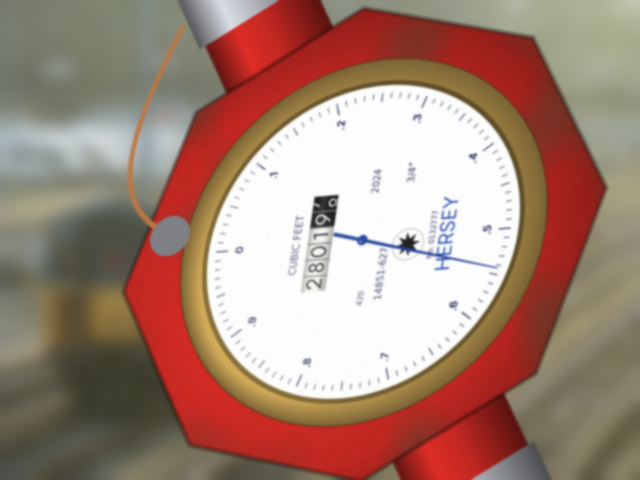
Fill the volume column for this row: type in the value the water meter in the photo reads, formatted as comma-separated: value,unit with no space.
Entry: 280197.54,ft³
